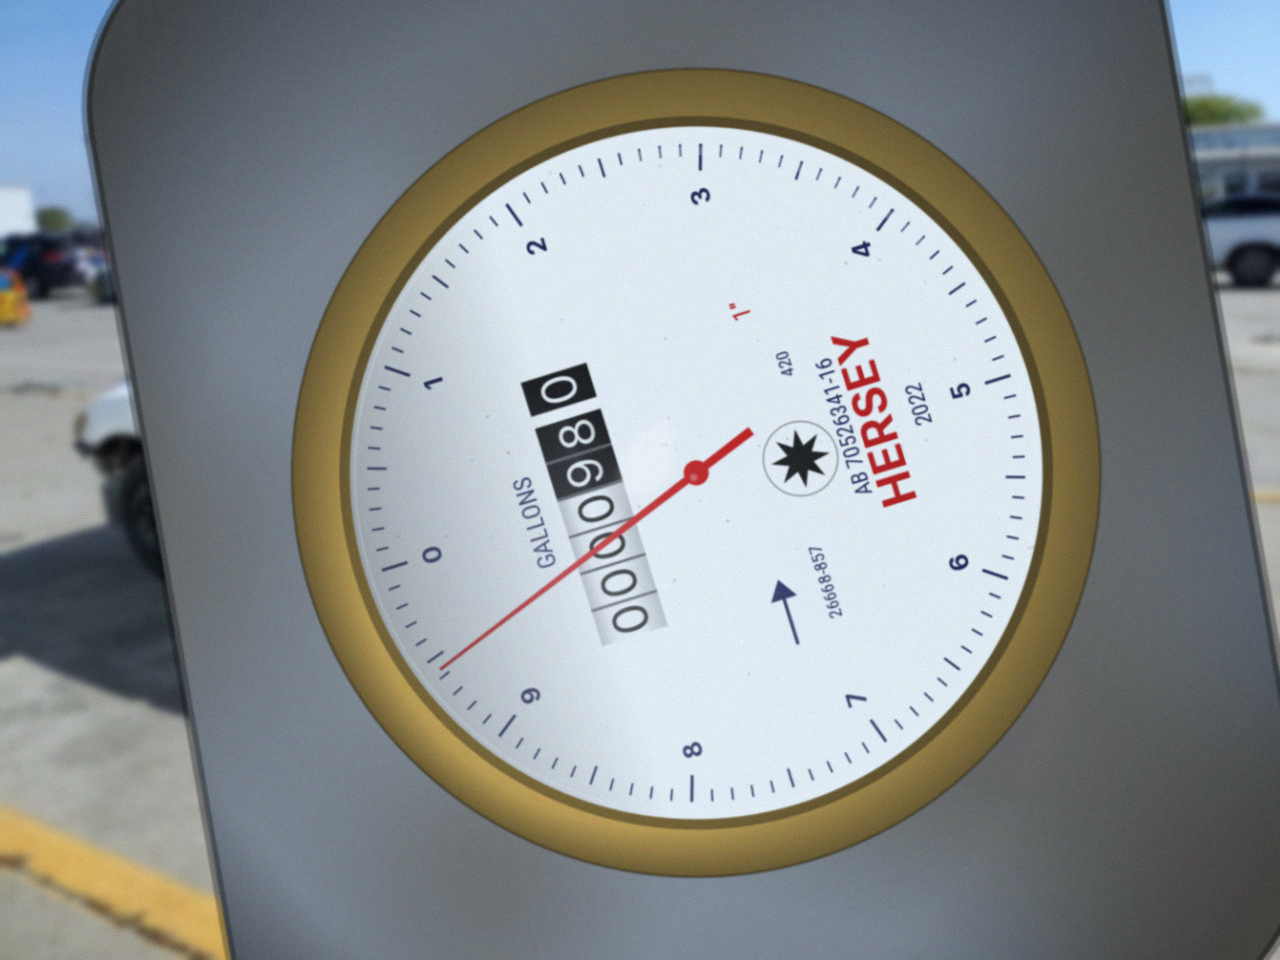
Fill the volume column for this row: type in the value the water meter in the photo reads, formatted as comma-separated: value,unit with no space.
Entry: 979.4,gal
